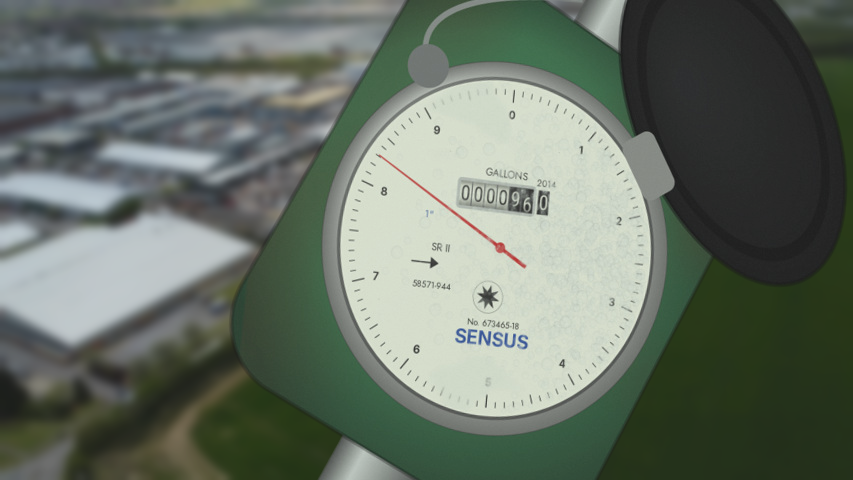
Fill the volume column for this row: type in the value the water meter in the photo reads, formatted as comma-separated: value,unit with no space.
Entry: 958.3,gal
